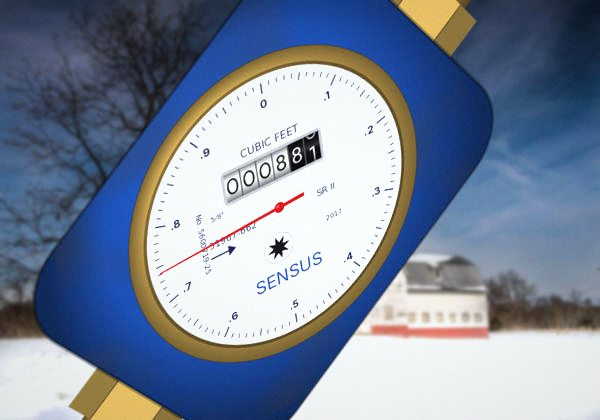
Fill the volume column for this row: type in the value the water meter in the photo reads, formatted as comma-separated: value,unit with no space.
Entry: 880.74,ft³
